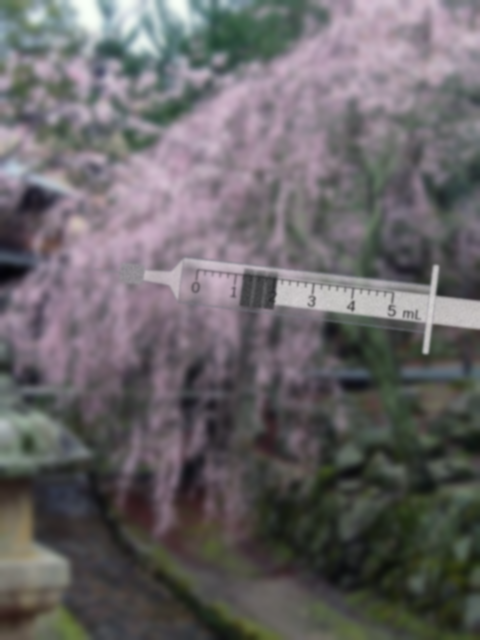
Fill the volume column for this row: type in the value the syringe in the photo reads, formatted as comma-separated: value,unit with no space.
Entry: 1.2,mL
